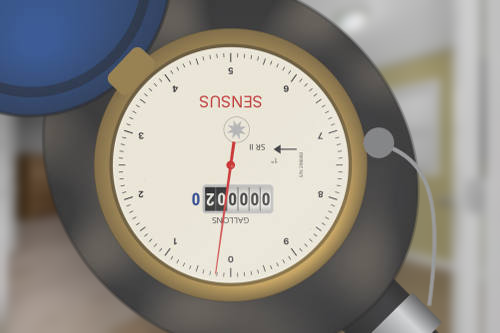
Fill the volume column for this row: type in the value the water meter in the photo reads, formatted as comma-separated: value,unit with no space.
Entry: 20.2,gal
